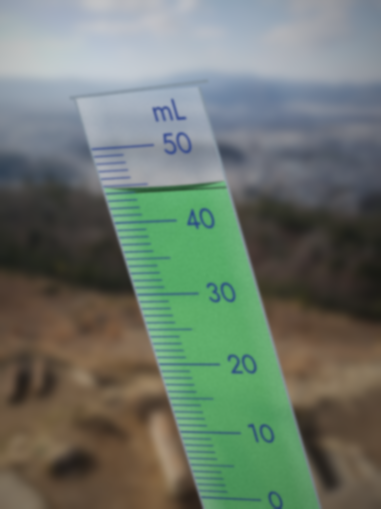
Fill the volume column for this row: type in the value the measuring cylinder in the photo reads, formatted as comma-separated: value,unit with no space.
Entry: 44,mL
